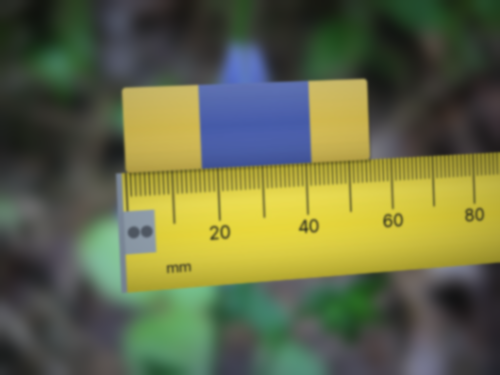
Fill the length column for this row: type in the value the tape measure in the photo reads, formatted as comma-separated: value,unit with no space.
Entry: 55,mm
